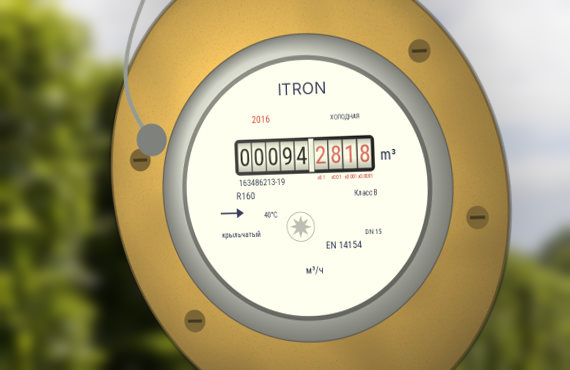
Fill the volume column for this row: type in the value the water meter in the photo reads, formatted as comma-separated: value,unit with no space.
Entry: 94.2818,m³
